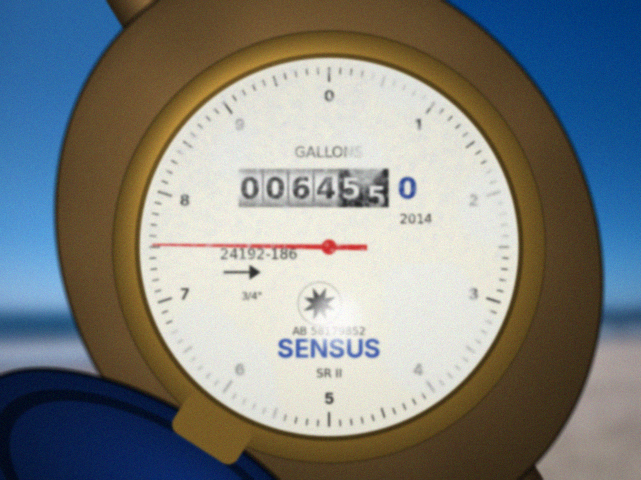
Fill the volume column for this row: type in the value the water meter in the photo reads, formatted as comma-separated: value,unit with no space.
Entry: 64547.5,gal
